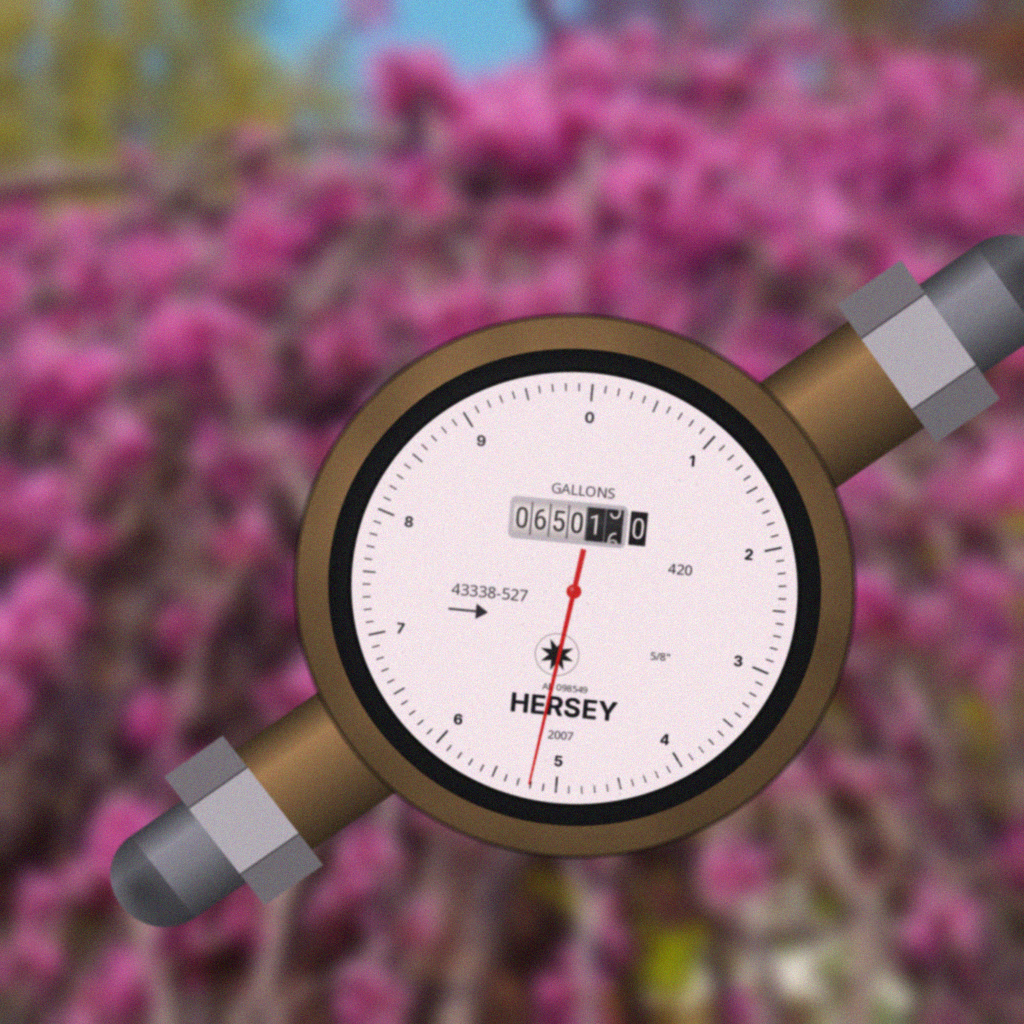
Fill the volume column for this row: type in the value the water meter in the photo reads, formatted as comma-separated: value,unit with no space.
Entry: 650155.2,gal
